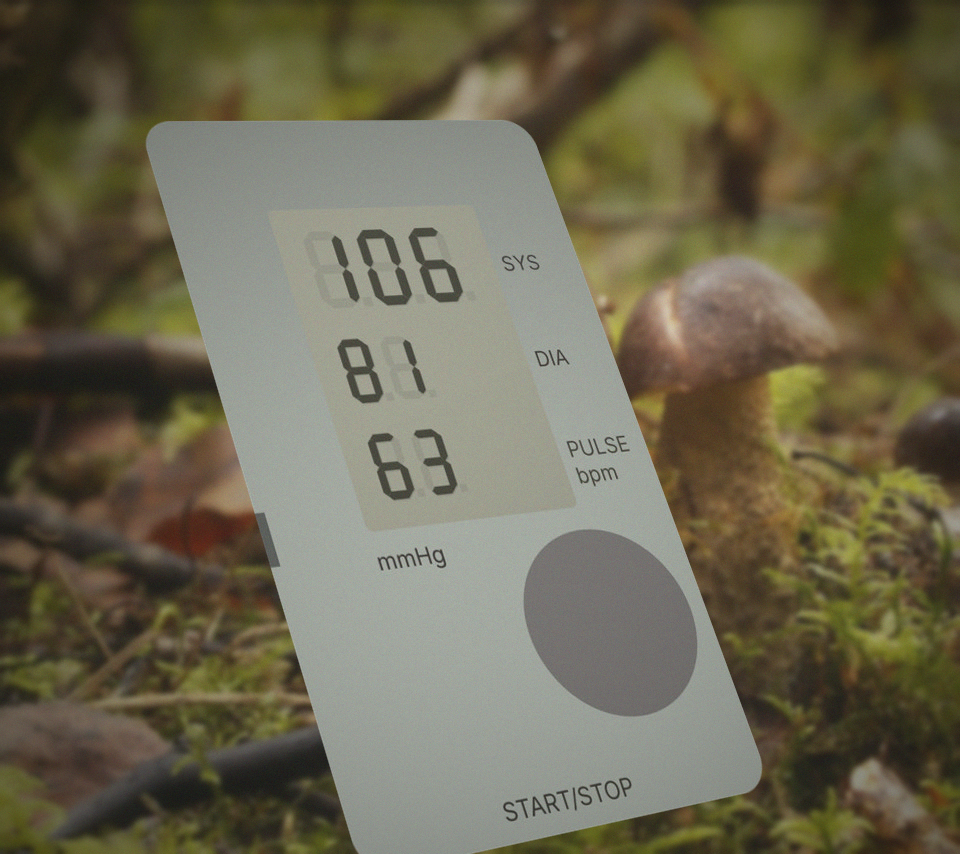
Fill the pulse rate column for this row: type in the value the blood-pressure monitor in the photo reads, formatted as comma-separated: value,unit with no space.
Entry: 63,bpm
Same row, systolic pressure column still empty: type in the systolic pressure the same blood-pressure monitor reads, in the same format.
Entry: 106,mmHg
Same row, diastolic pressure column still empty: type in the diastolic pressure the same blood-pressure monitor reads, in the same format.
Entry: 81,mmHg
